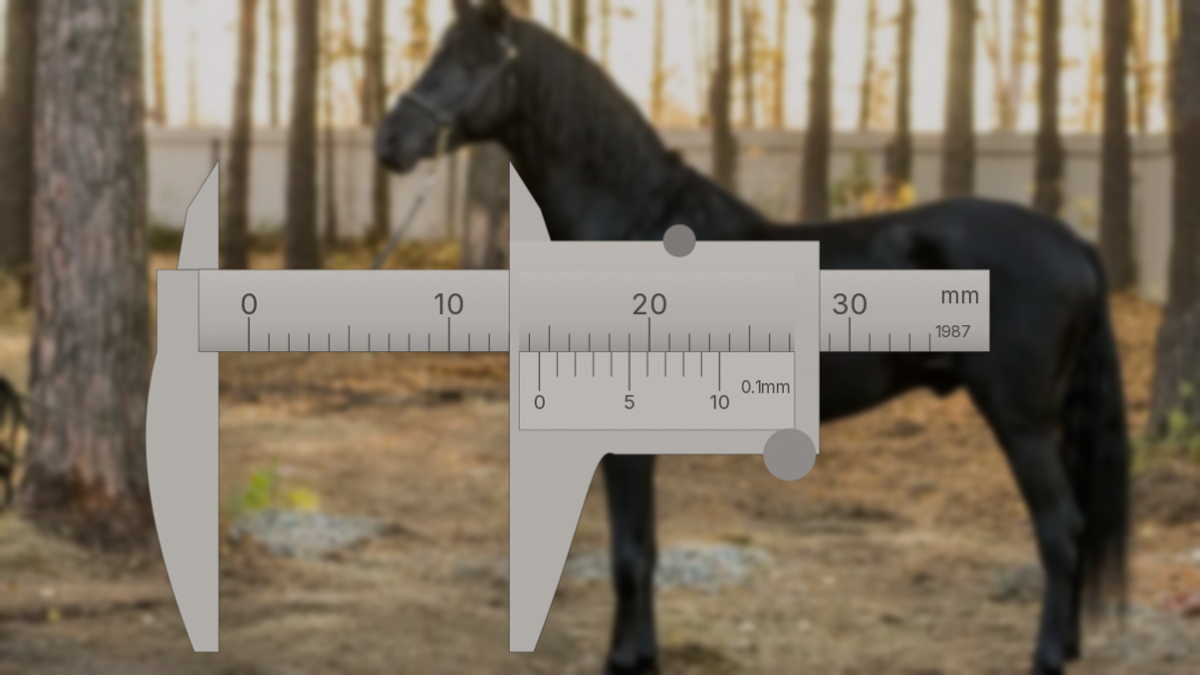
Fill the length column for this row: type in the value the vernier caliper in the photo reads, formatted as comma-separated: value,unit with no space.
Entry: 14.5,mm
